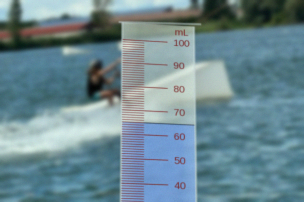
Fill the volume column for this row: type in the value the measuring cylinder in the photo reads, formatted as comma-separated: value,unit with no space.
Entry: 65,mL
